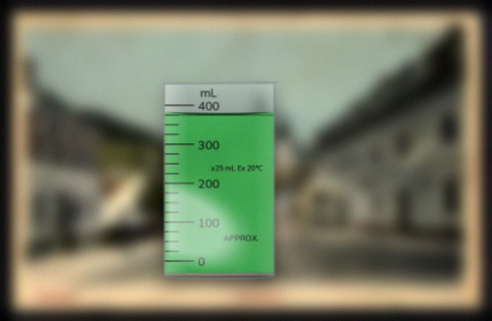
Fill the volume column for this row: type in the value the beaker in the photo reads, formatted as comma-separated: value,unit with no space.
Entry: 375,mL
